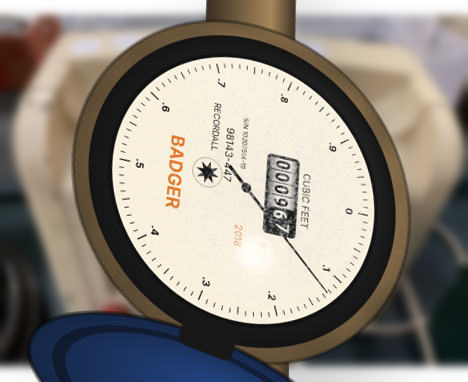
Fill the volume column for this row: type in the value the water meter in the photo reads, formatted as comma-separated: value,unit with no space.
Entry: 967.12,ft³
